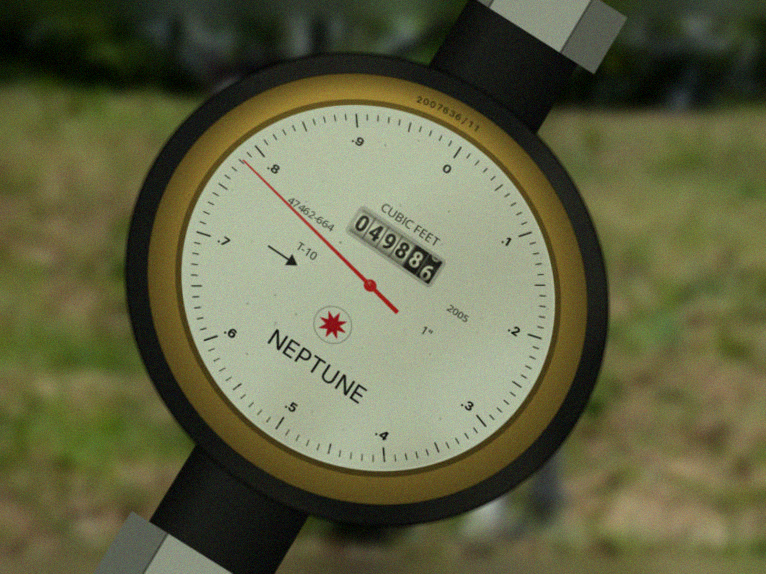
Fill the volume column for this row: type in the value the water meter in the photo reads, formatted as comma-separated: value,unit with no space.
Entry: 49885.78,ft³
